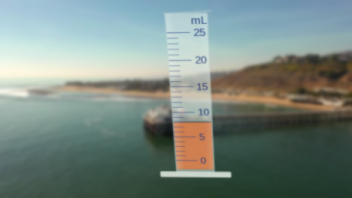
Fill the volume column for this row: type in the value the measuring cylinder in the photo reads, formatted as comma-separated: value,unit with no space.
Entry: 8,mL
